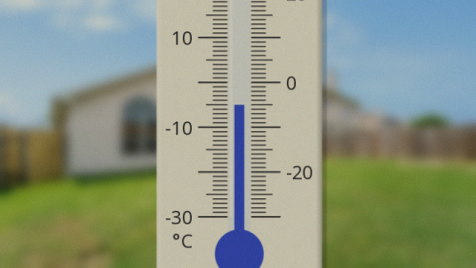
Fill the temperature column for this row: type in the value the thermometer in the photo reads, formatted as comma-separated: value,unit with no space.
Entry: -5,°C
